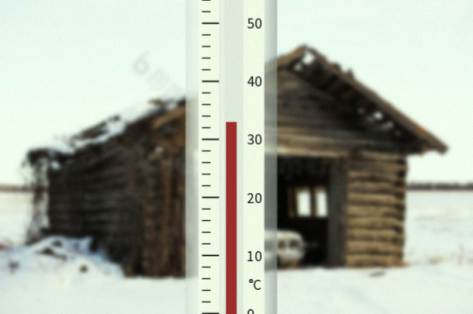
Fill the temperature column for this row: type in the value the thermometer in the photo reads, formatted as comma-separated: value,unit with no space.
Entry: 33,°C
